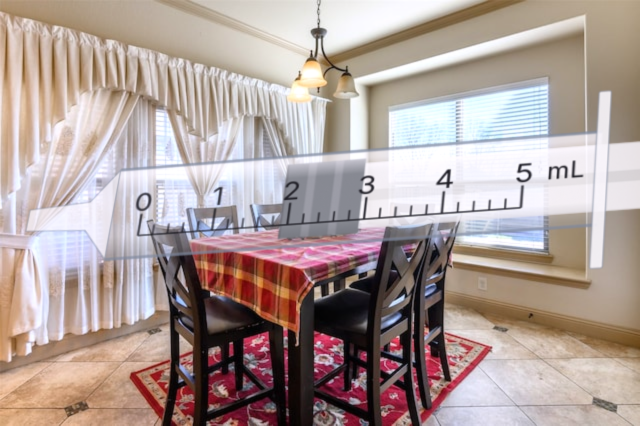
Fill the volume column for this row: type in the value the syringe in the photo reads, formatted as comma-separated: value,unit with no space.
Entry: 1.9,mL
